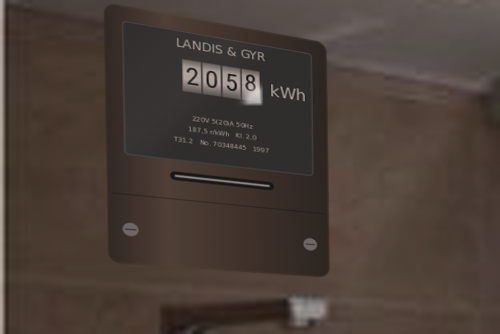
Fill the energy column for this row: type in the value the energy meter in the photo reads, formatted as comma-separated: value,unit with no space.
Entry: 2058,kWh
